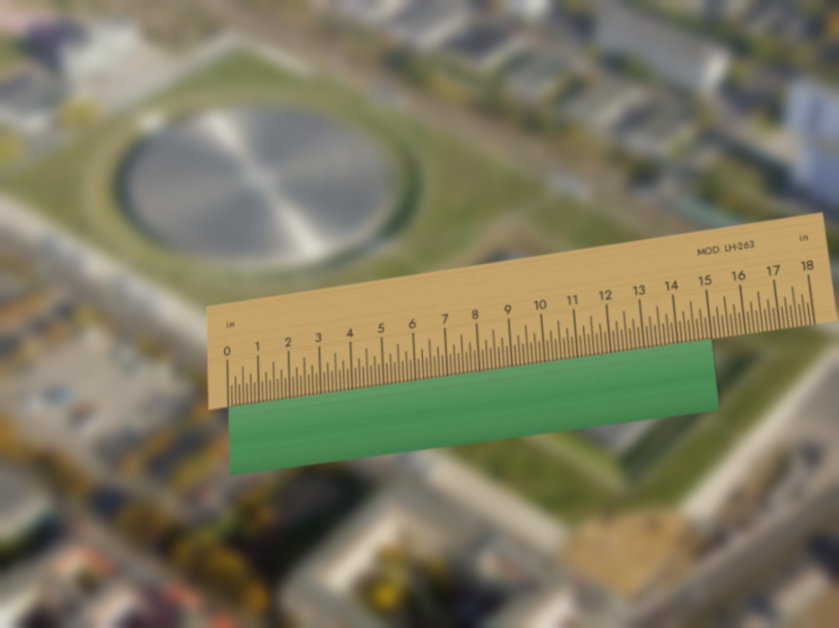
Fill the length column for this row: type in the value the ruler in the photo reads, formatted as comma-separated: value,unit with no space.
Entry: 15,in
